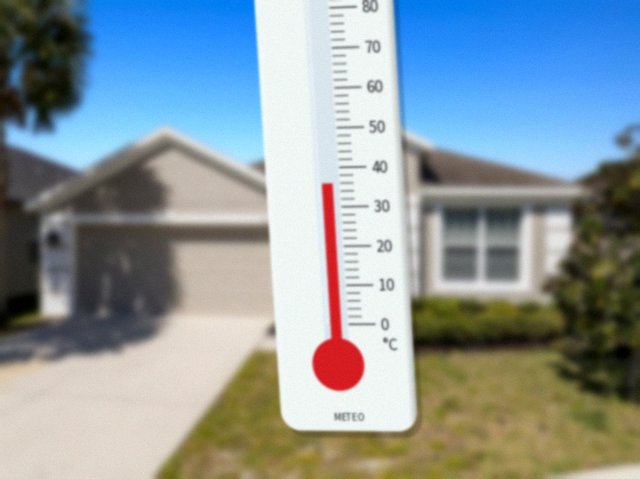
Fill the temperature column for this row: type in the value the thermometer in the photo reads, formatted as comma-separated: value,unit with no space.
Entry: 36,°C
